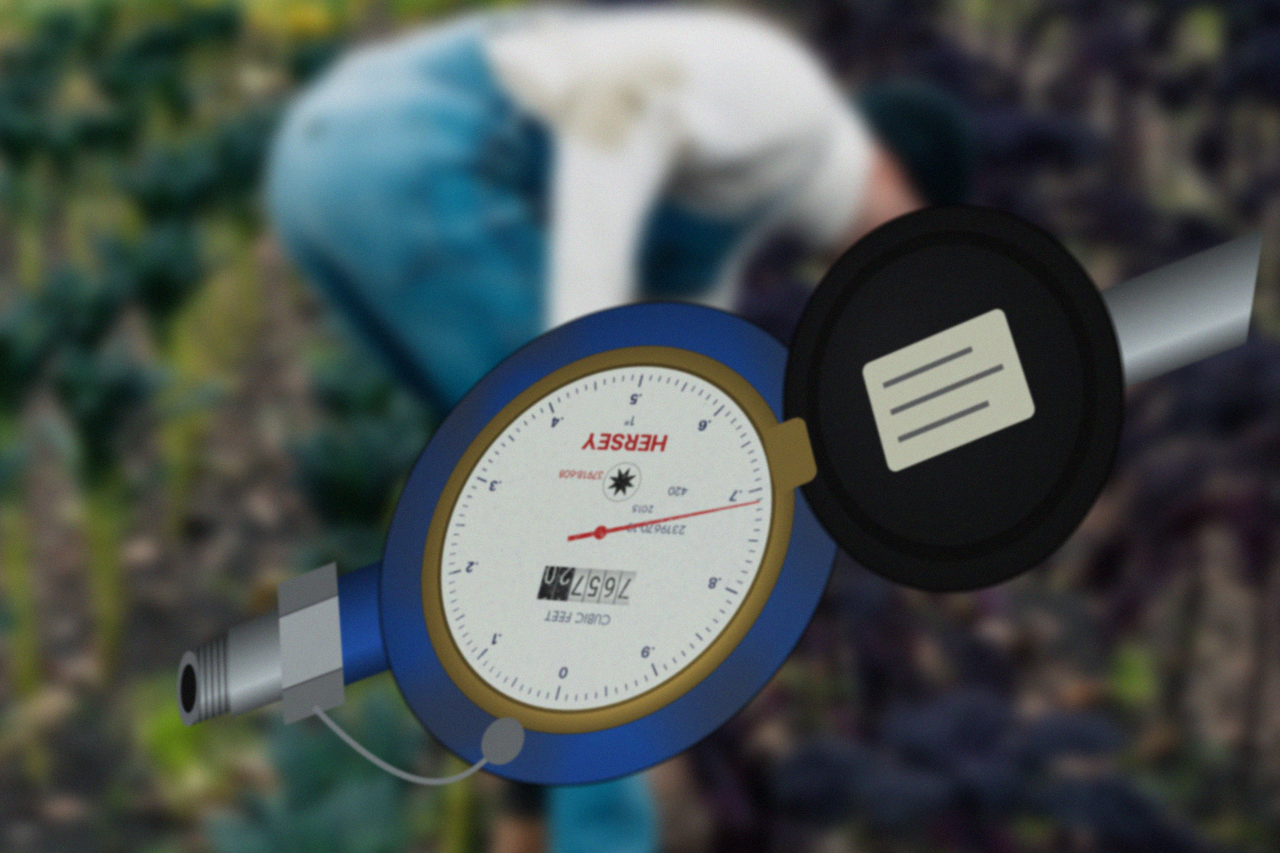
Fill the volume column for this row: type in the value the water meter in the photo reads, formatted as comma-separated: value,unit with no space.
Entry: 765719.71,ft³
